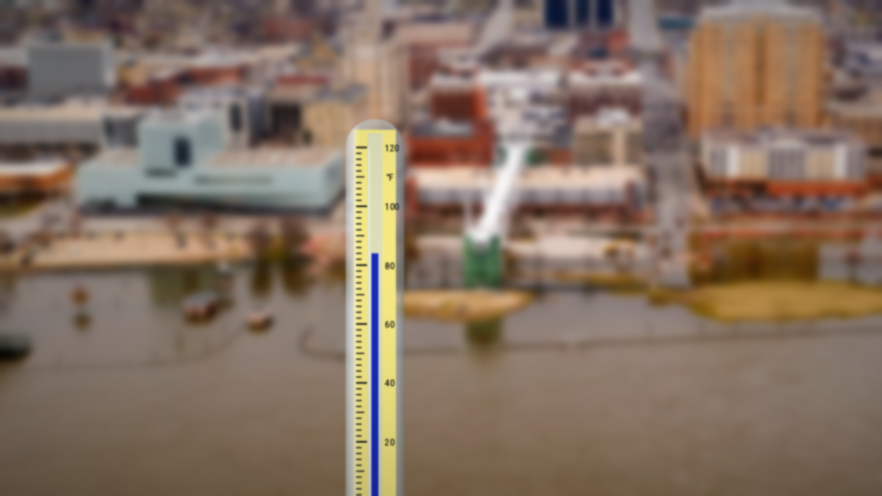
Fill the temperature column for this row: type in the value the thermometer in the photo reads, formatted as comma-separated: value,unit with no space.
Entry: 84,°F
